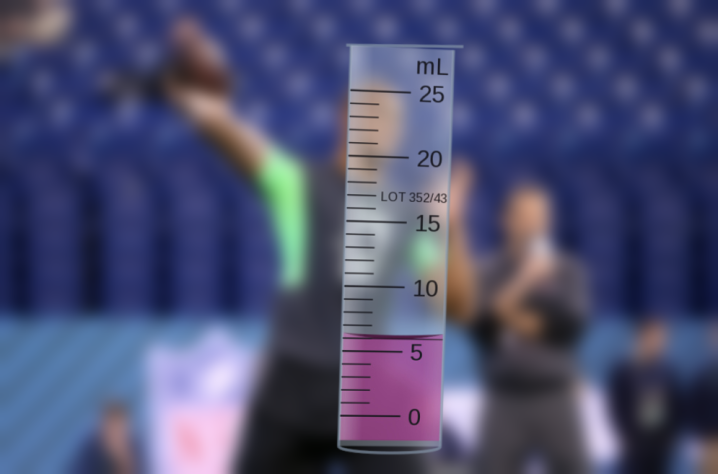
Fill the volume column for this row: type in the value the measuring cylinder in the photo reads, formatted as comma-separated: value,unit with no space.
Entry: 6,mL
